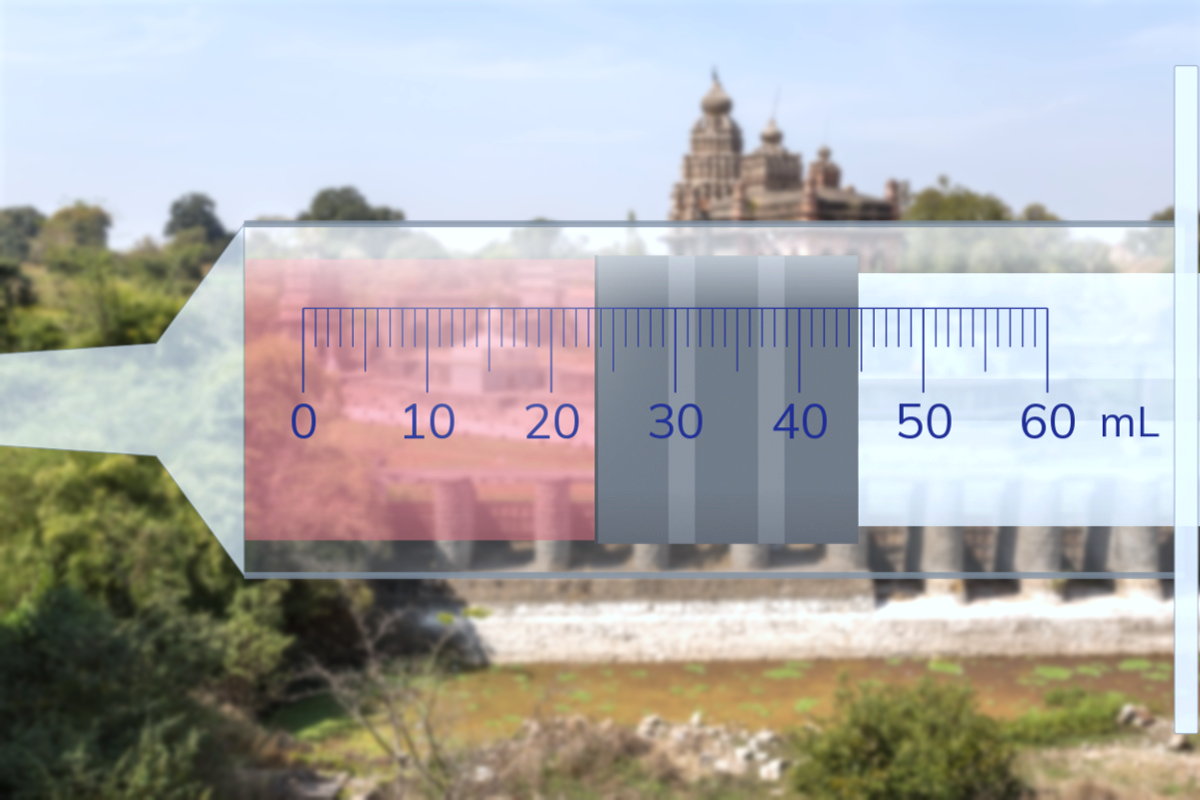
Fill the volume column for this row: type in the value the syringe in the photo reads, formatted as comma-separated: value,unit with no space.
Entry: 23.5,mL
